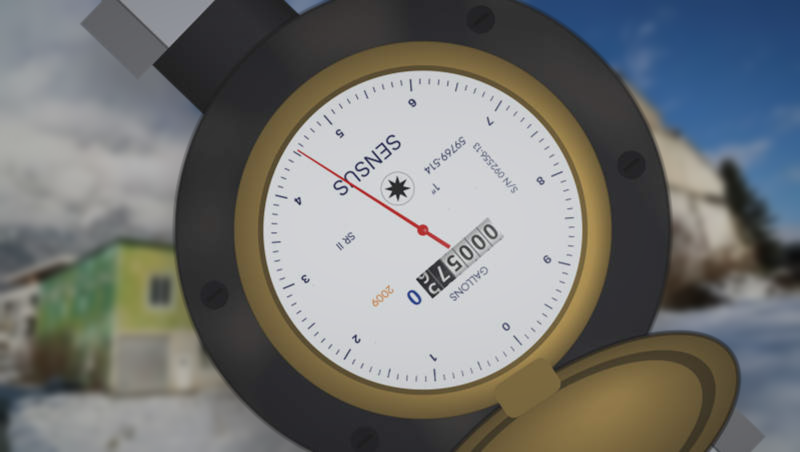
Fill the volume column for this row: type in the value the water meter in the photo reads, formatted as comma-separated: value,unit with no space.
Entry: 5754.5,gal
